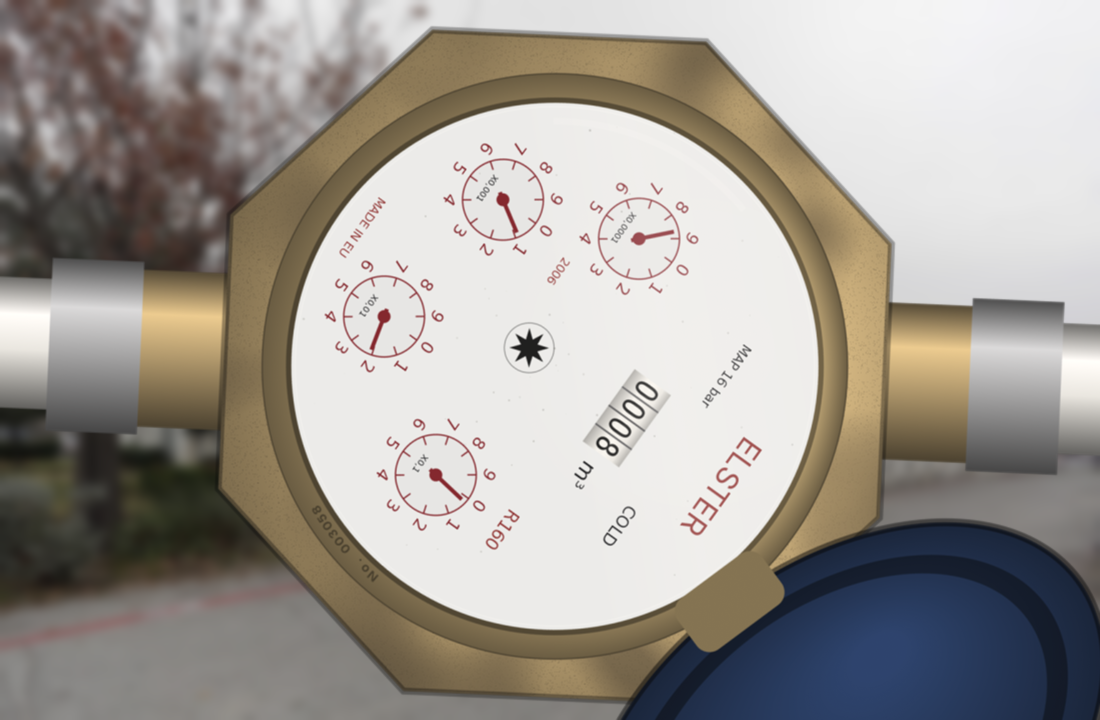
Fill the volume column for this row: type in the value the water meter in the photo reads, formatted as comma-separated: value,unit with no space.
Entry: 8.0208,m³
